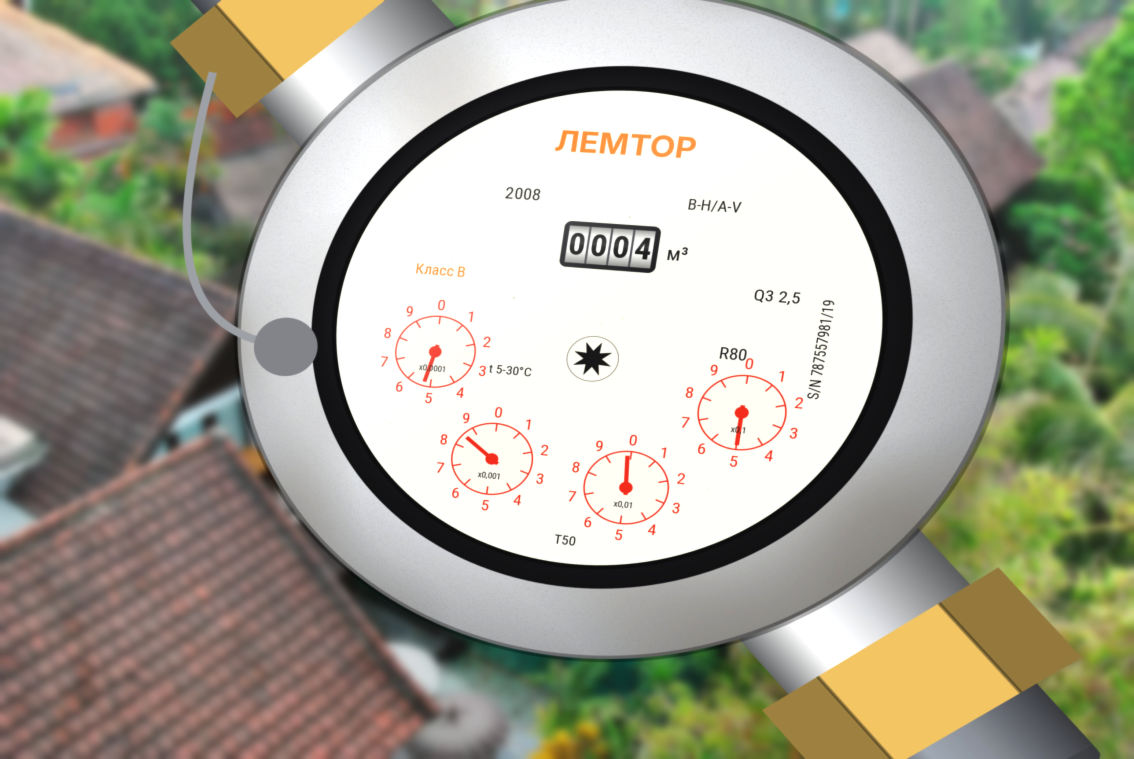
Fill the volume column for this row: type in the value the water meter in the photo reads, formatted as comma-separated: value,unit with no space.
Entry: 4.4985,m³
